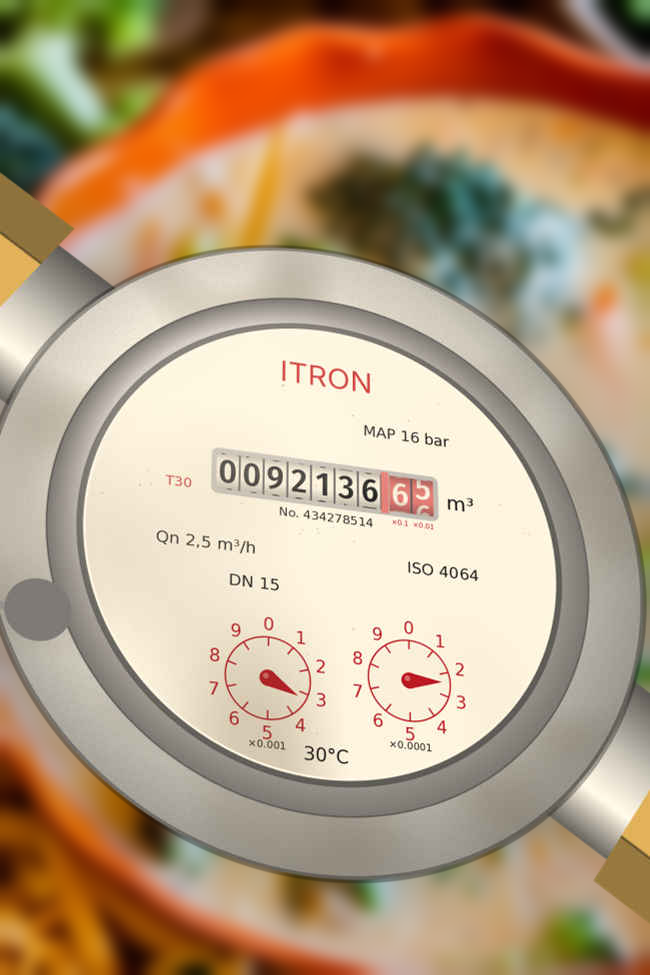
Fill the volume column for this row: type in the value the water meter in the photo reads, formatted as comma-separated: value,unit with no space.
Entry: 92136.6532,m³
